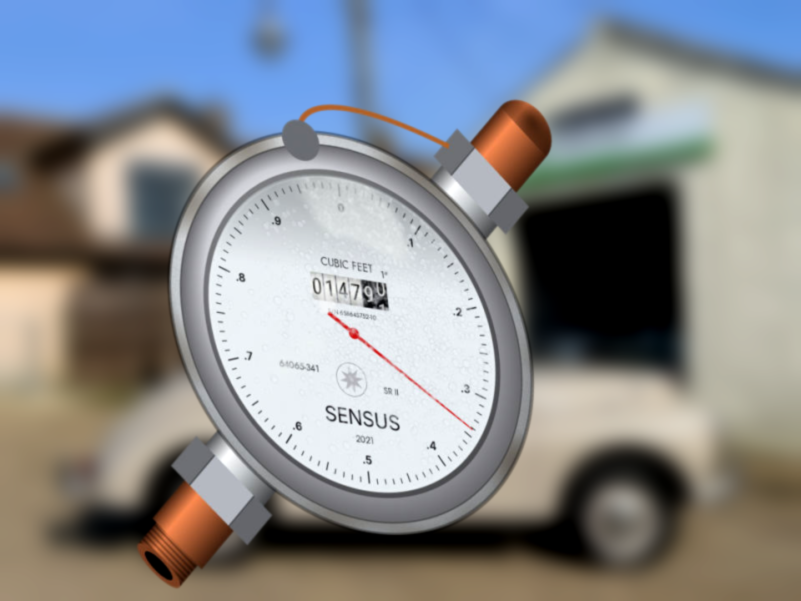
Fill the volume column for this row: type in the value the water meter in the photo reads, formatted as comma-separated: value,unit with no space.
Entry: 14790.34,ft³
